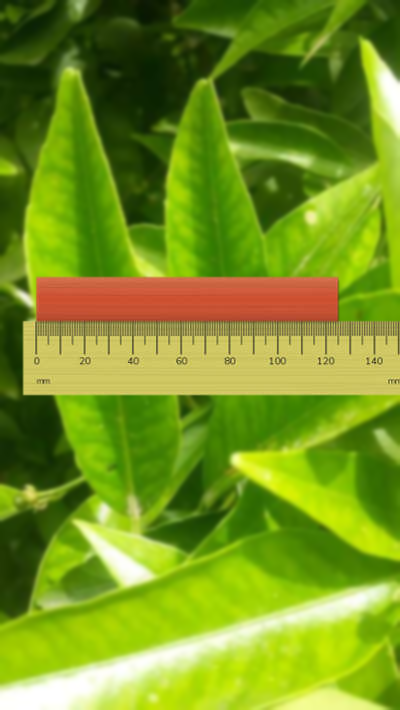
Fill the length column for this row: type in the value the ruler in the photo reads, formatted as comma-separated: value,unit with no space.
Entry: 125,mm
